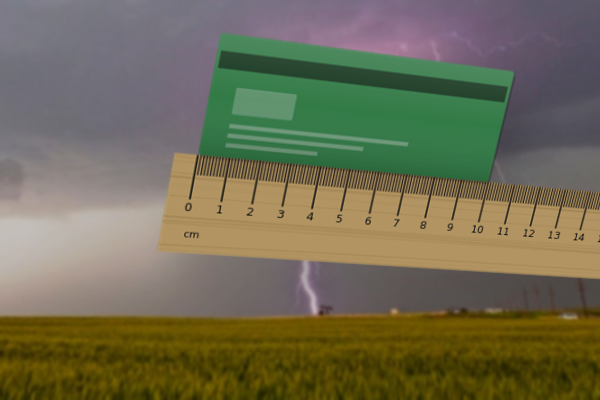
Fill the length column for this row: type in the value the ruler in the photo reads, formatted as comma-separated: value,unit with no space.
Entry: 10,cm
